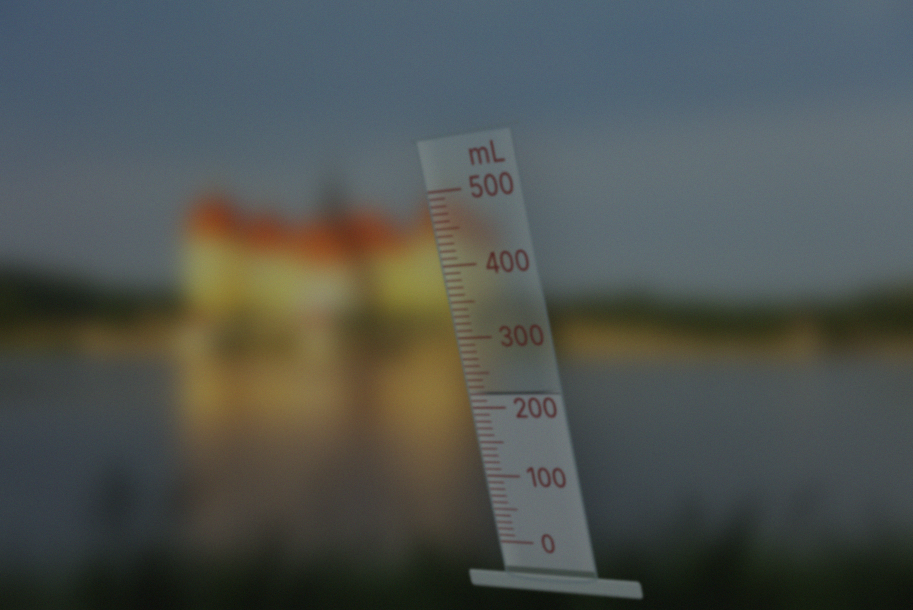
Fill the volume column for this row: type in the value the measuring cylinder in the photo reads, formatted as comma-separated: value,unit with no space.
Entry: 220,mL
